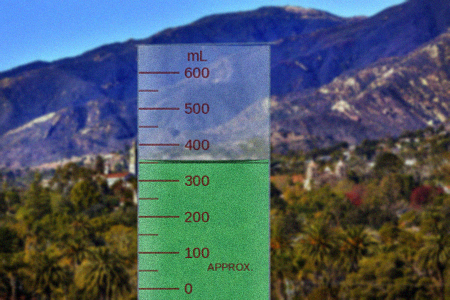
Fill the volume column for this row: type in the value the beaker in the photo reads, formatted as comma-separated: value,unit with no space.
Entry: 350,mL
